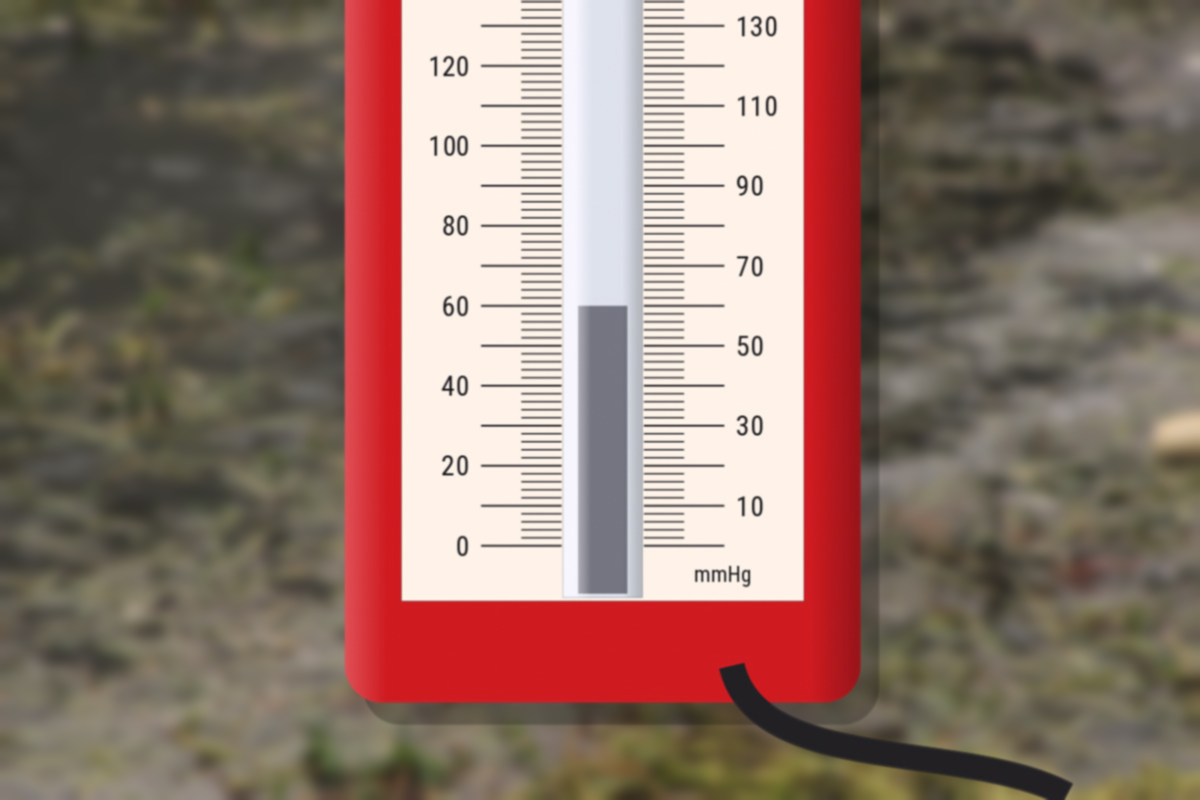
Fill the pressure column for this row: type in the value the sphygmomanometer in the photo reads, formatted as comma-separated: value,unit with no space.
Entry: 60,mmHg
